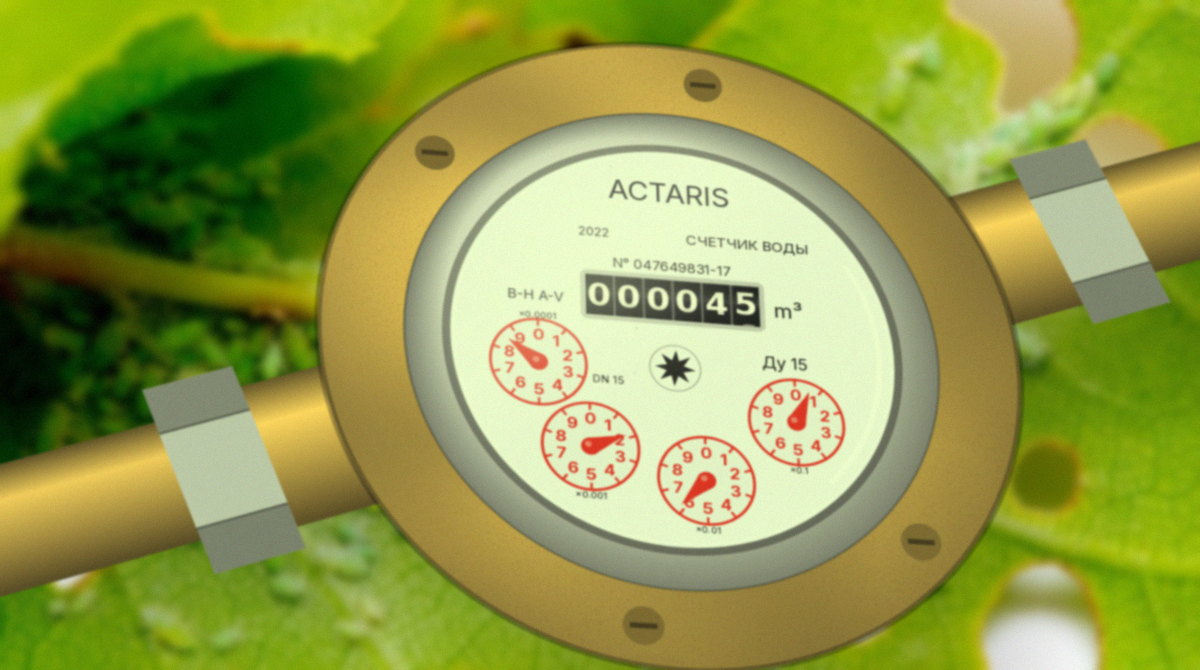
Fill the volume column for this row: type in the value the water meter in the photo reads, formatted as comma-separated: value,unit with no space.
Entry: 45.0618,m³
